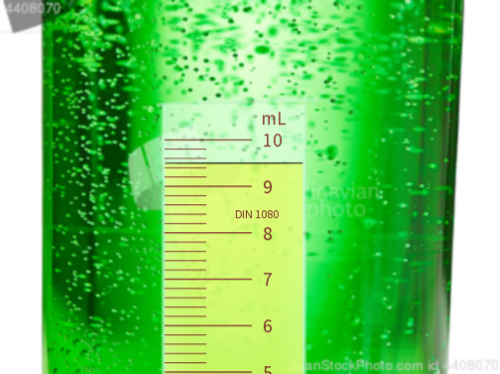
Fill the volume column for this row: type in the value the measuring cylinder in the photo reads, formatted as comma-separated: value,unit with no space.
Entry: 9.5,mL
